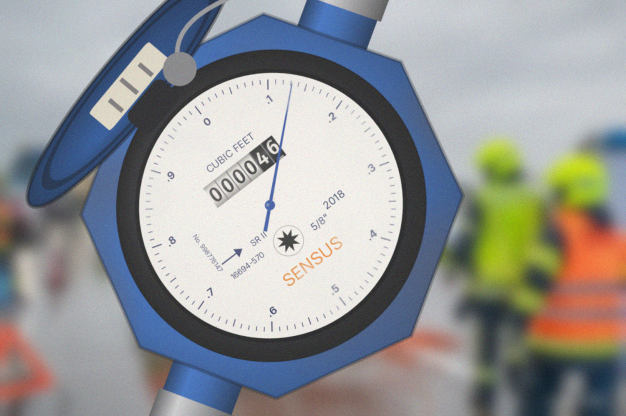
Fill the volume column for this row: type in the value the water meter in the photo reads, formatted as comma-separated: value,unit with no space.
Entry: 46.13,ft³
